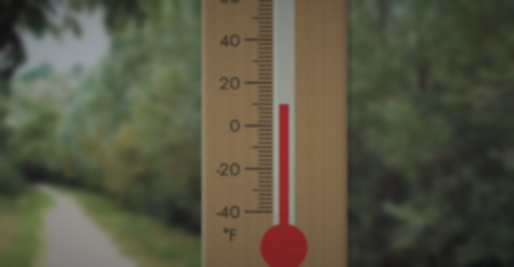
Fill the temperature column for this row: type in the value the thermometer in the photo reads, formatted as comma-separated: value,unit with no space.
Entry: 10,°F
